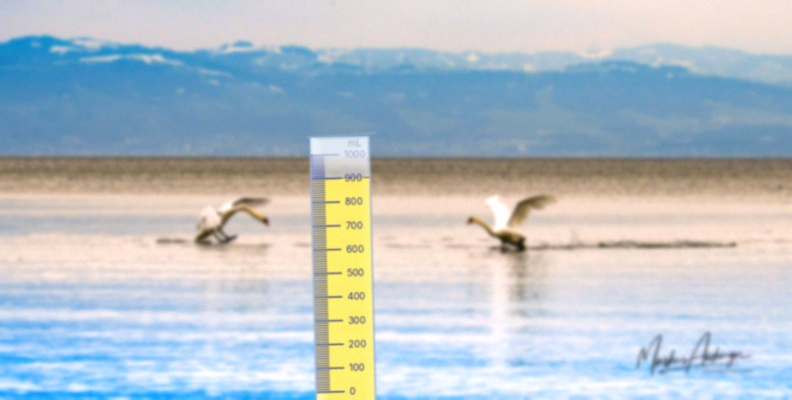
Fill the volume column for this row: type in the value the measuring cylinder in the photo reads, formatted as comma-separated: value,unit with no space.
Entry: 900,mL
